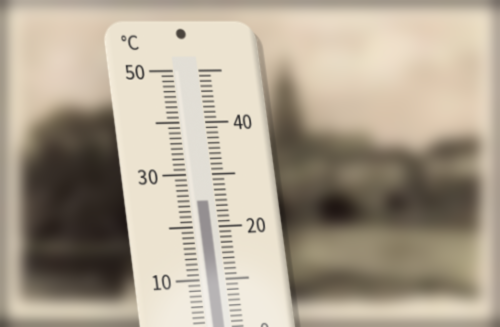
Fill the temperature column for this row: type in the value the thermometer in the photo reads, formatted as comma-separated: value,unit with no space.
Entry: 25,°C
